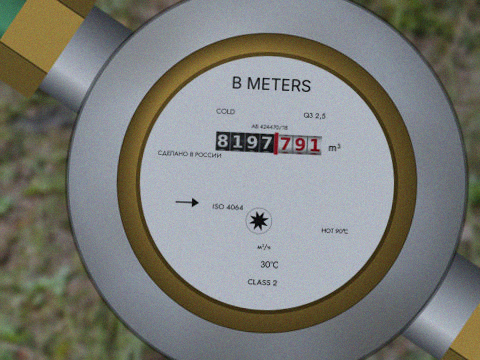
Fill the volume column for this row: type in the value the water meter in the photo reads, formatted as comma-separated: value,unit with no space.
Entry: 8197.791,m³
